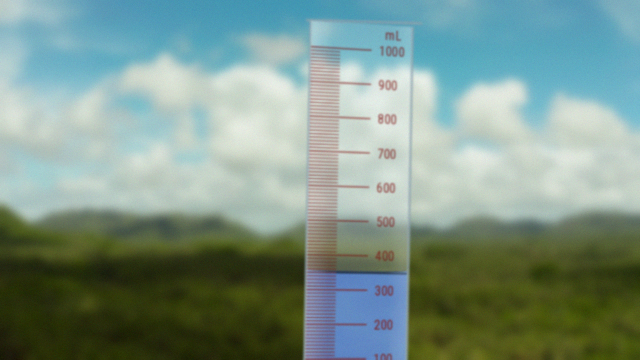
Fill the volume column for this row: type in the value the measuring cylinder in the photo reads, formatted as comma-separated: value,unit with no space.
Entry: 350,mL
